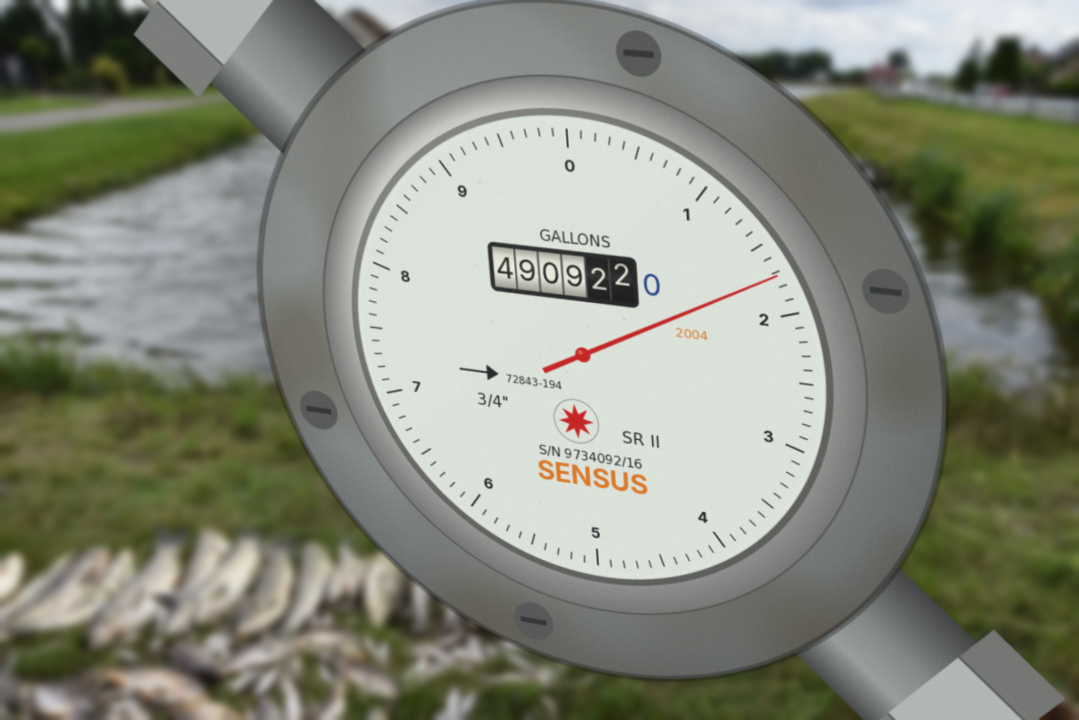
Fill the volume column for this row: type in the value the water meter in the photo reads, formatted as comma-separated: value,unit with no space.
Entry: 4909221.7,gal
